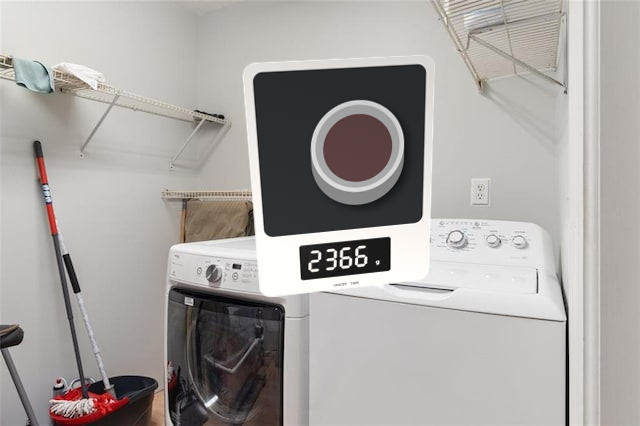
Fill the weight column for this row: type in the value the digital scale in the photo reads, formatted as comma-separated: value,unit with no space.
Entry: 2366,g
